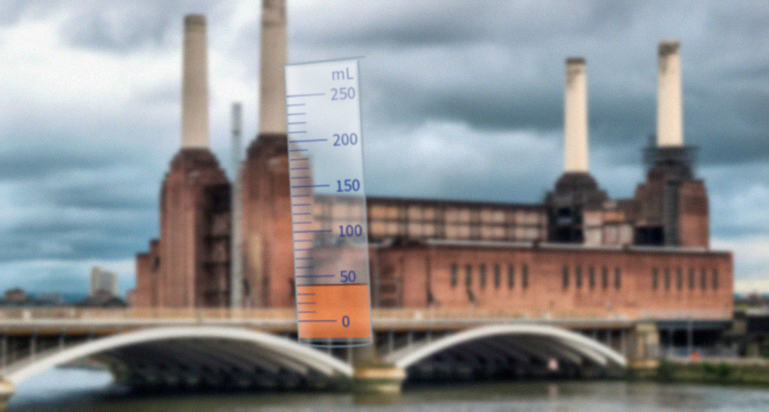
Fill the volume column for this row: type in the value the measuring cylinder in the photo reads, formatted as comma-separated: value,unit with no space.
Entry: 40,mL
